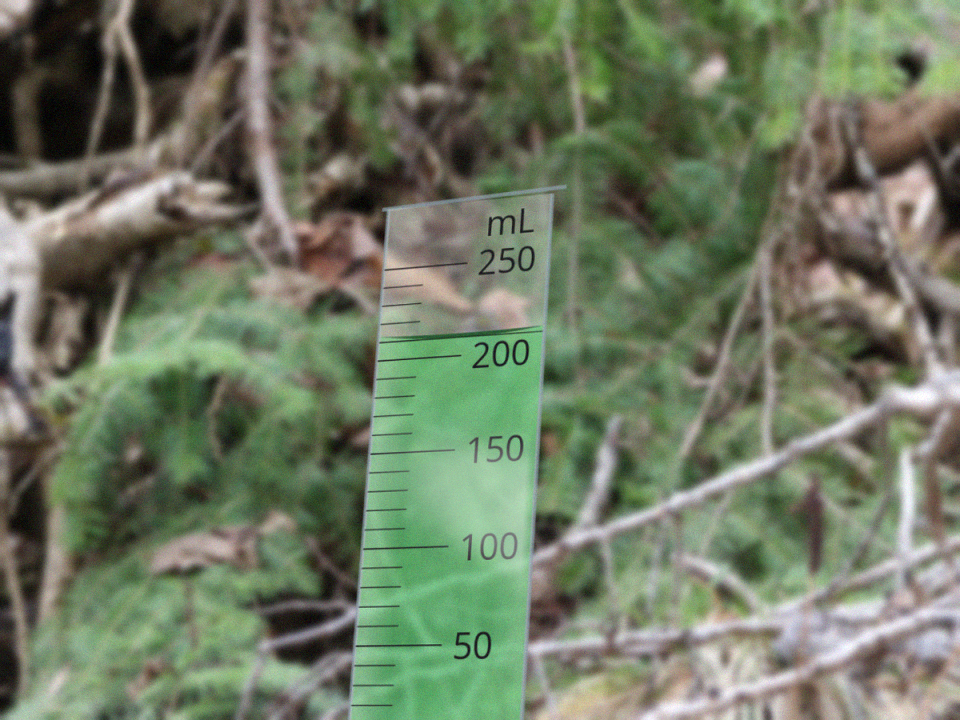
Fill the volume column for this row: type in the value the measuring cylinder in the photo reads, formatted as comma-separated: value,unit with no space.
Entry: 210,mL
